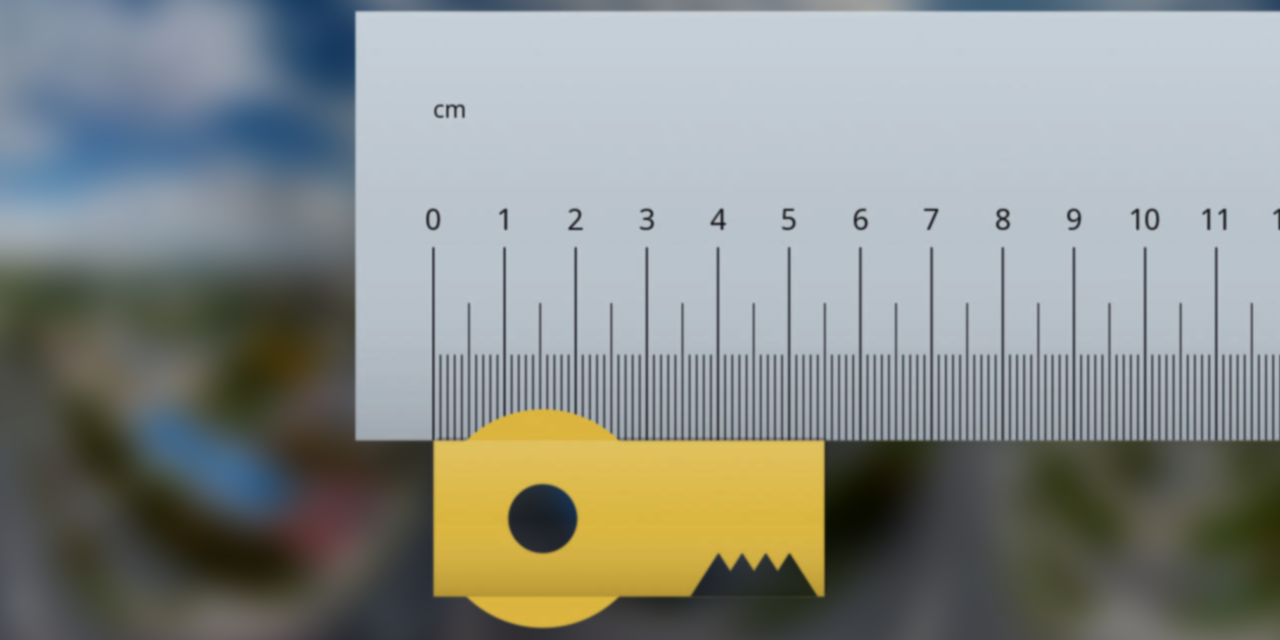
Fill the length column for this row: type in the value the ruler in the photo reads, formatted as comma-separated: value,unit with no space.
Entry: 5.5,cm
